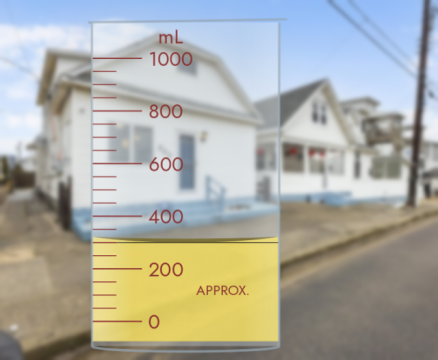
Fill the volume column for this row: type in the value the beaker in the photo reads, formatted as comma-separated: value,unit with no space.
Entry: 300,mL
